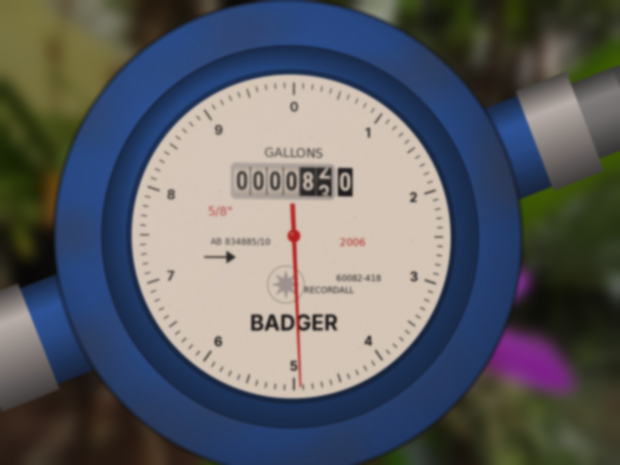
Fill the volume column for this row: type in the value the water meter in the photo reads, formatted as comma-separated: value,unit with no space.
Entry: 824.9,gal
